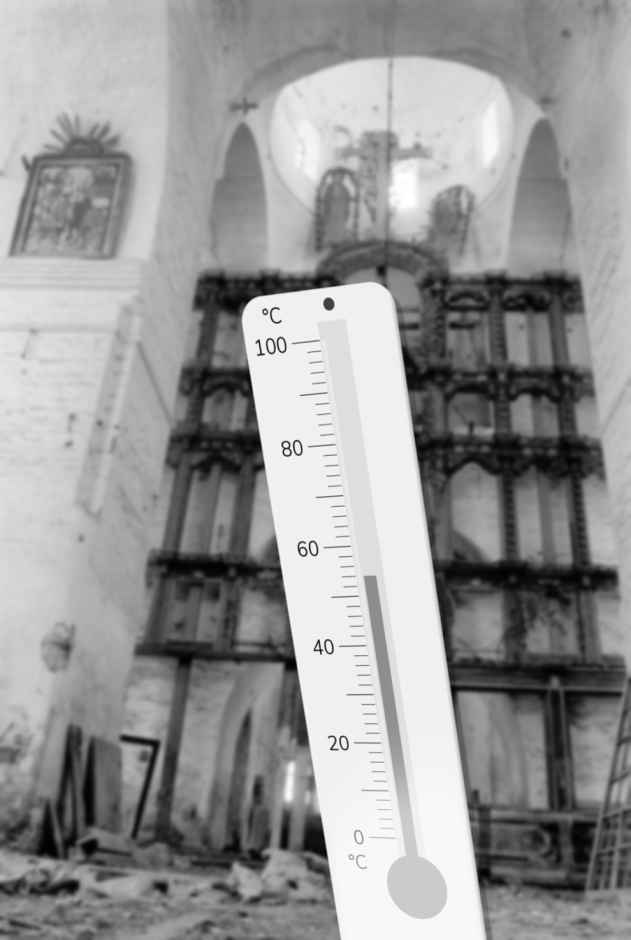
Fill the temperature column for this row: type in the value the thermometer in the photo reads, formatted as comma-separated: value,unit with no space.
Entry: 54,°C
